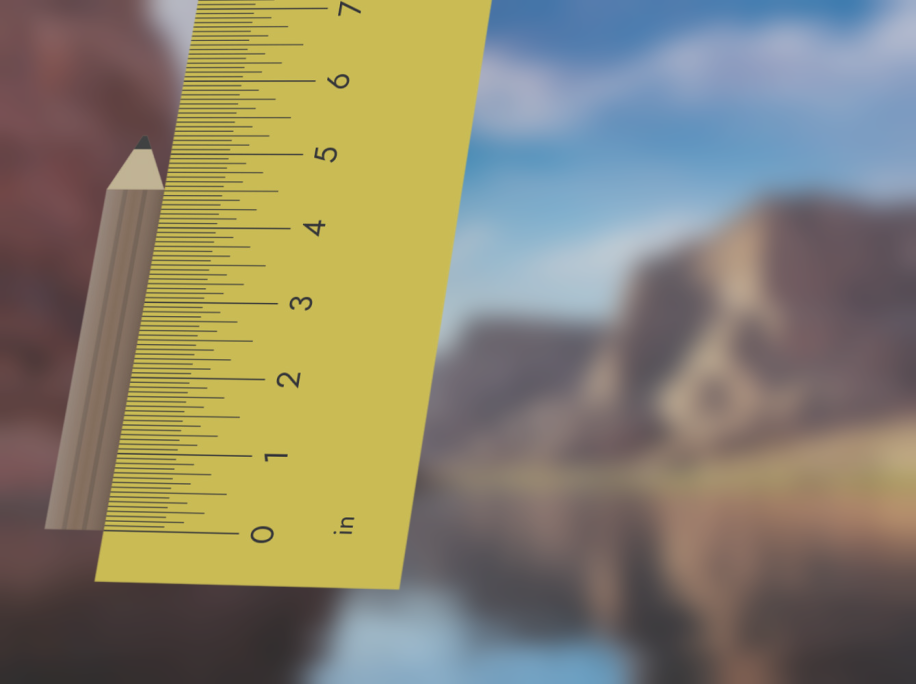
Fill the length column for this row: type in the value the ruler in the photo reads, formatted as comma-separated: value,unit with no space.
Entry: 5.25,in
